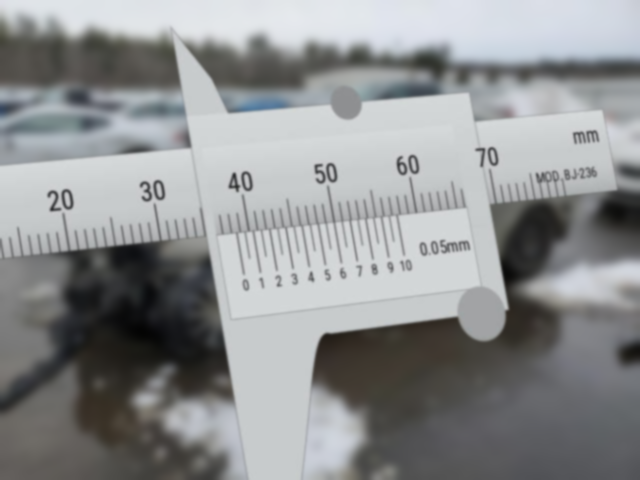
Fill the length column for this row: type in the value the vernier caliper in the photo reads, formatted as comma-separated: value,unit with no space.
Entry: 38.6,mm
